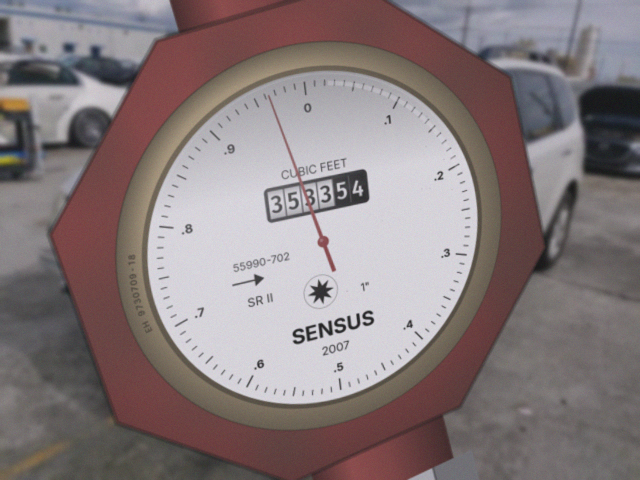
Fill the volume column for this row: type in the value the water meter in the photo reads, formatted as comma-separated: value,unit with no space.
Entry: 353353.96,ft³
